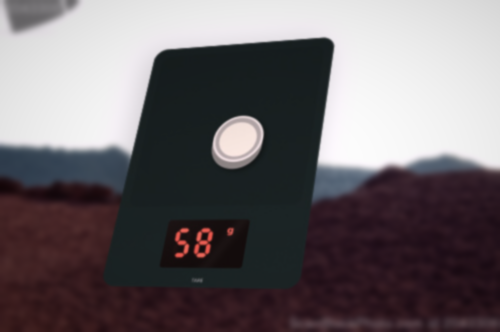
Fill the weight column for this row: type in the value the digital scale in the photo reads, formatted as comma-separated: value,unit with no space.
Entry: 58,g
